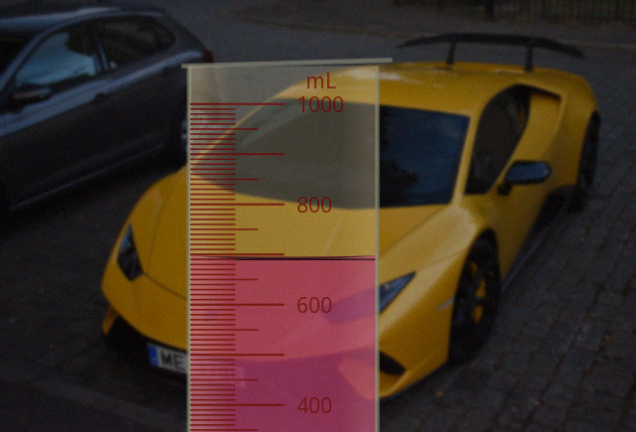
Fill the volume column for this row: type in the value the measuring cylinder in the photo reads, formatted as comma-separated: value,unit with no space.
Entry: 690,mL
